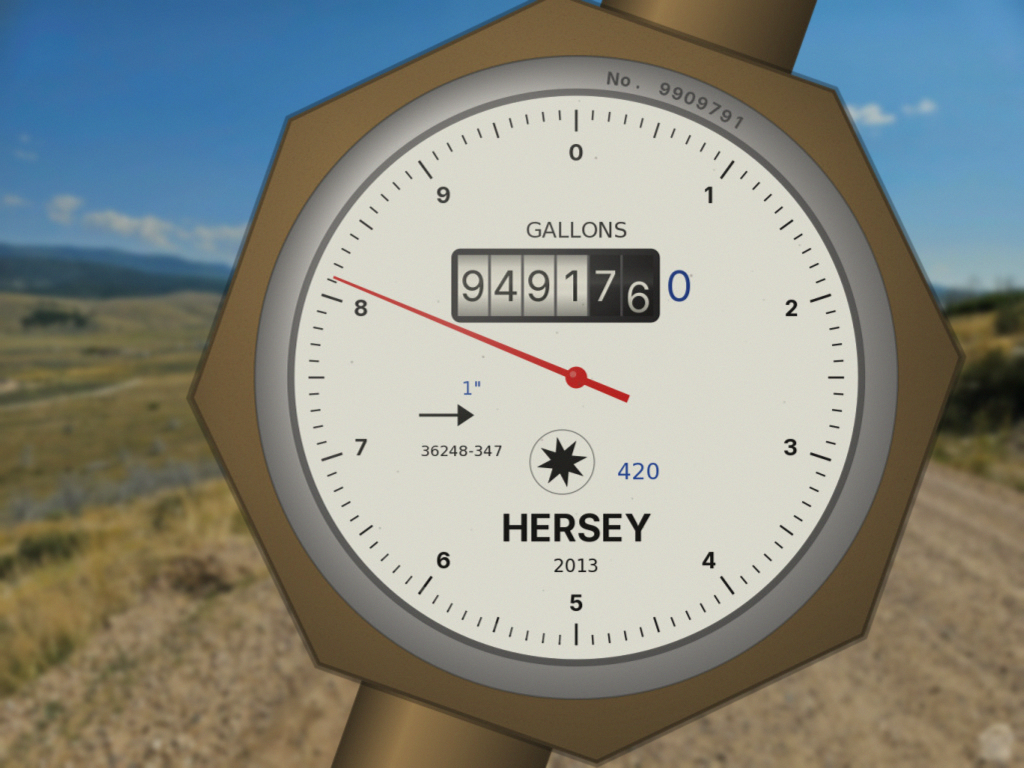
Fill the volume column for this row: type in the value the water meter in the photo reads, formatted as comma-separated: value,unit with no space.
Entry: 9491758.1,gal
